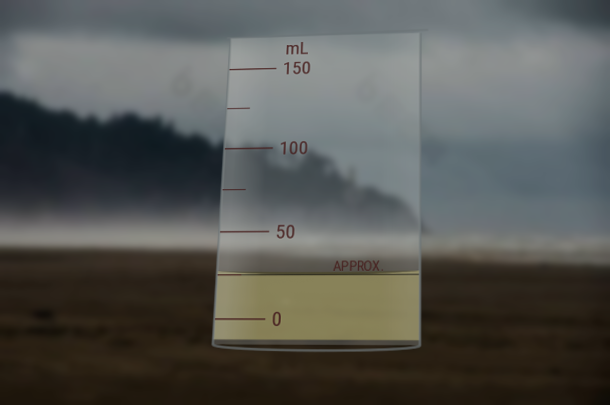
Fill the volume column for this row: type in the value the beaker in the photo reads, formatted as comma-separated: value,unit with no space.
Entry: 25,mL
